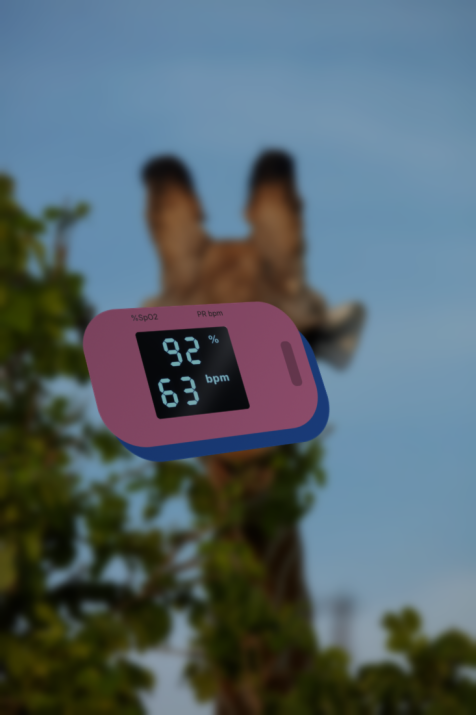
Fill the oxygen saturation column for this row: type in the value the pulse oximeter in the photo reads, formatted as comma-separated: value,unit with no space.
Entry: 92,%
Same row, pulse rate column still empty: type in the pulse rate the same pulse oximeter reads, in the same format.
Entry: 63,bpm
